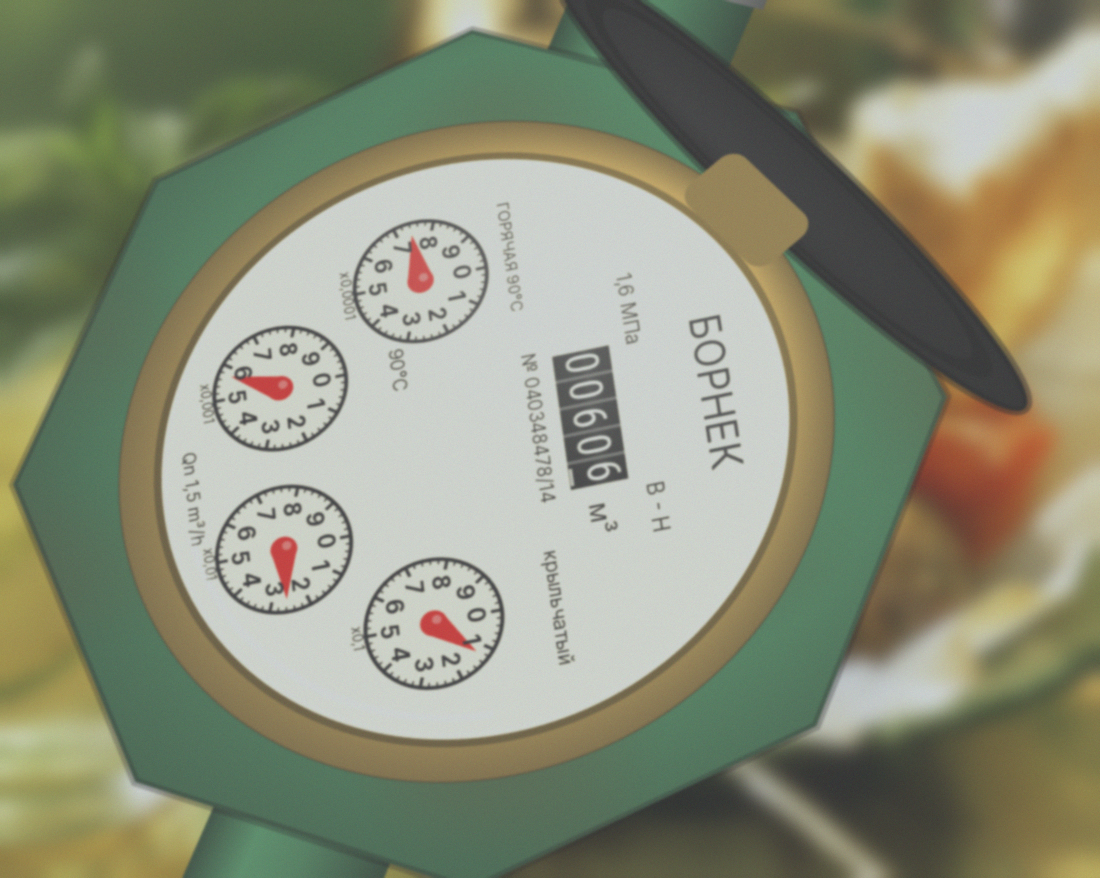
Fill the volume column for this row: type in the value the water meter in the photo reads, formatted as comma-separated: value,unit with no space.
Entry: 606.1257,m³
